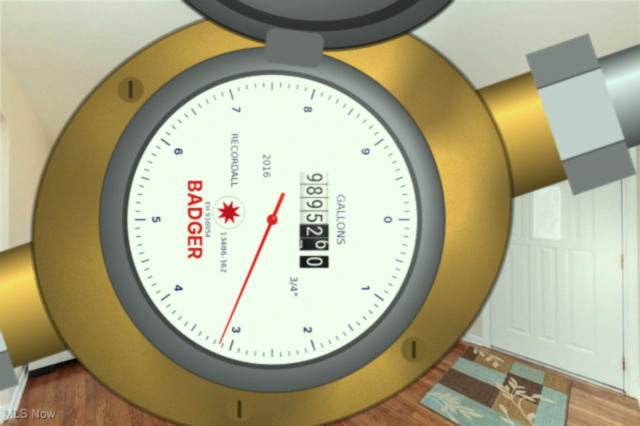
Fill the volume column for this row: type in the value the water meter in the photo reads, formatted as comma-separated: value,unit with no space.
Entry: 9895263.1,gal
